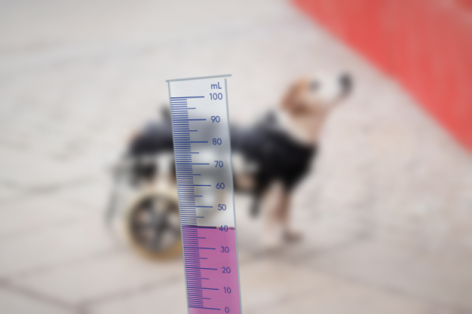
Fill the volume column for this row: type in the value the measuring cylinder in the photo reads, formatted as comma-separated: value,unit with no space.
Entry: 40,mL
